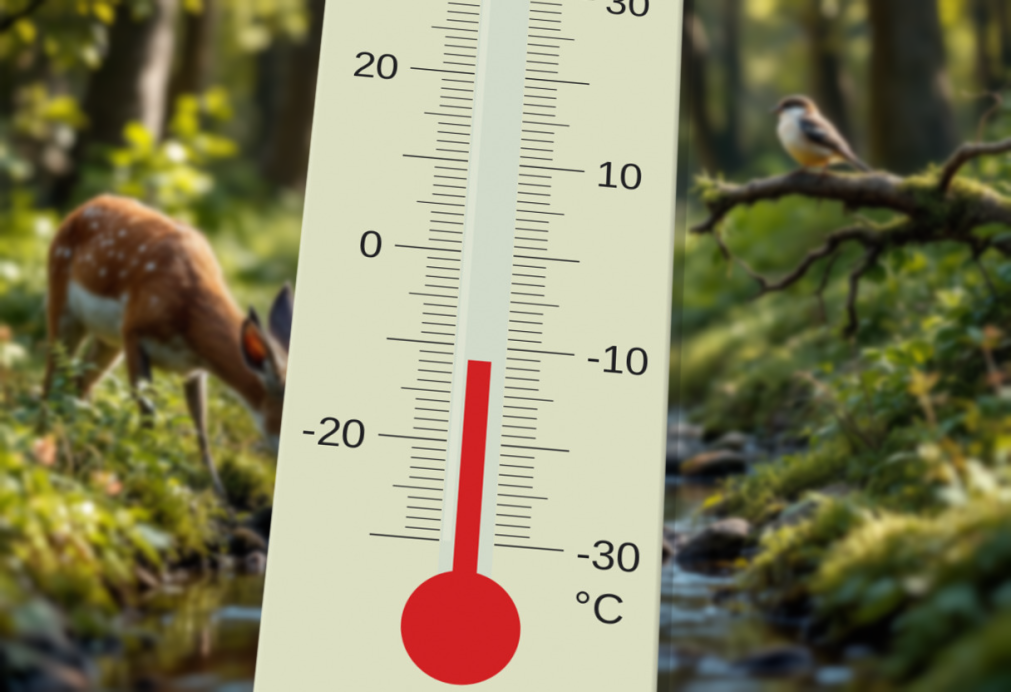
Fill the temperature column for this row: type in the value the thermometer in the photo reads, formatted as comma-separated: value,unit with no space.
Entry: -11.5,°C
